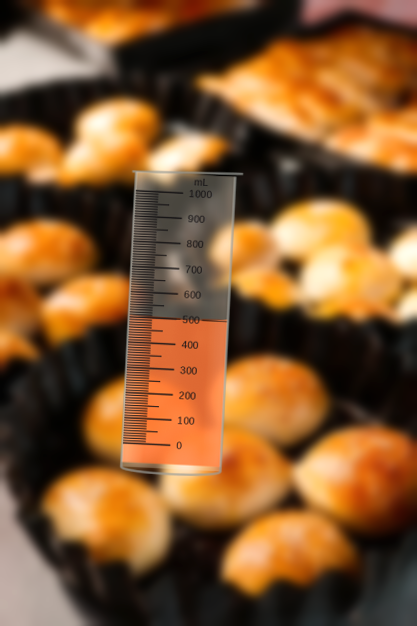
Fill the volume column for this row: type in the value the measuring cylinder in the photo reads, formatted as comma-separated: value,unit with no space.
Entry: 500,mL
